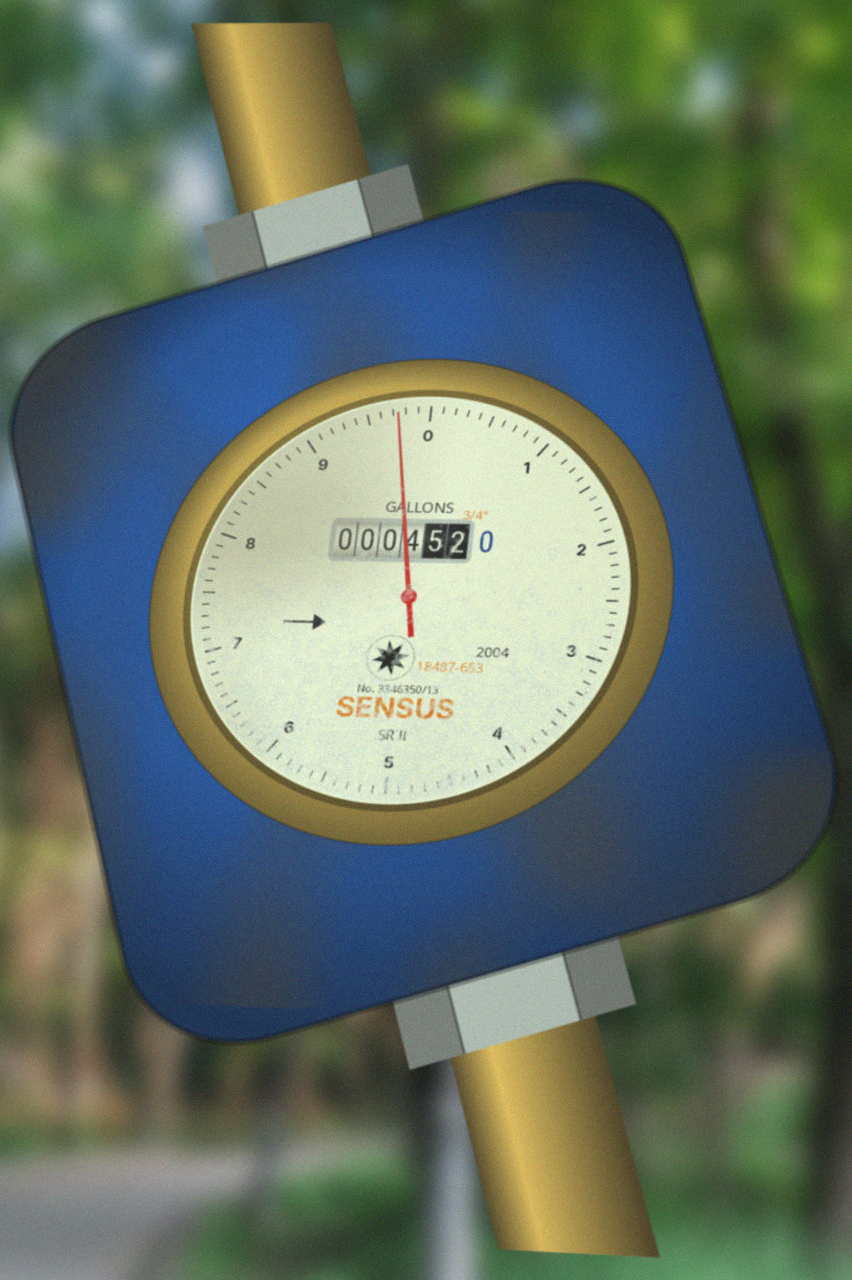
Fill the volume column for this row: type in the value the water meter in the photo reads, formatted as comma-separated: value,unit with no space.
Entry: 4519.7,gal
